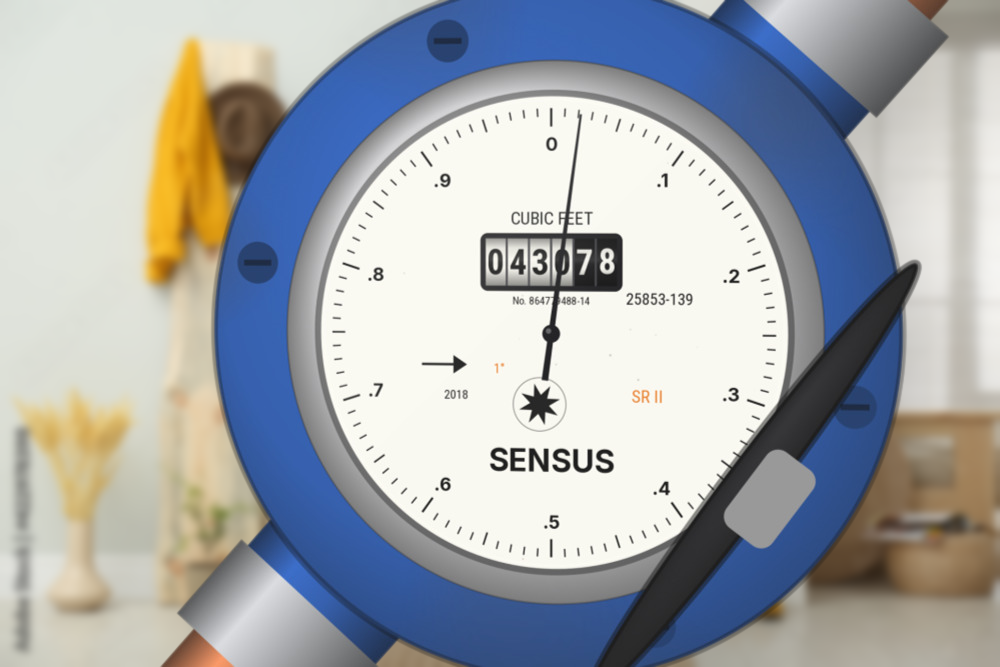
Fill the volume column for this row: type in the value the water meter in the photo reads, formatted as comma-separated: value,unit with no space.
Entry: 43078.02,ft³
